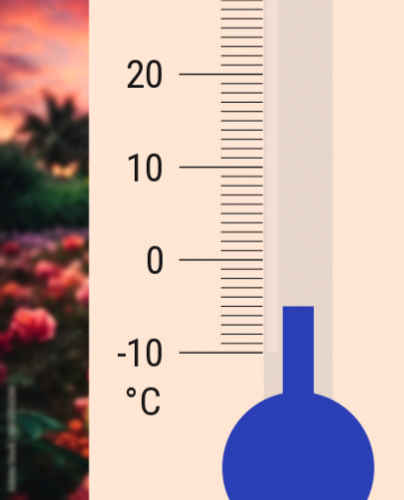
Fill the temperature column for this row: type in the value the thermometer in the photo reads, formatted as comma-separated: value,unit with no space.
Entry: -5,°C
